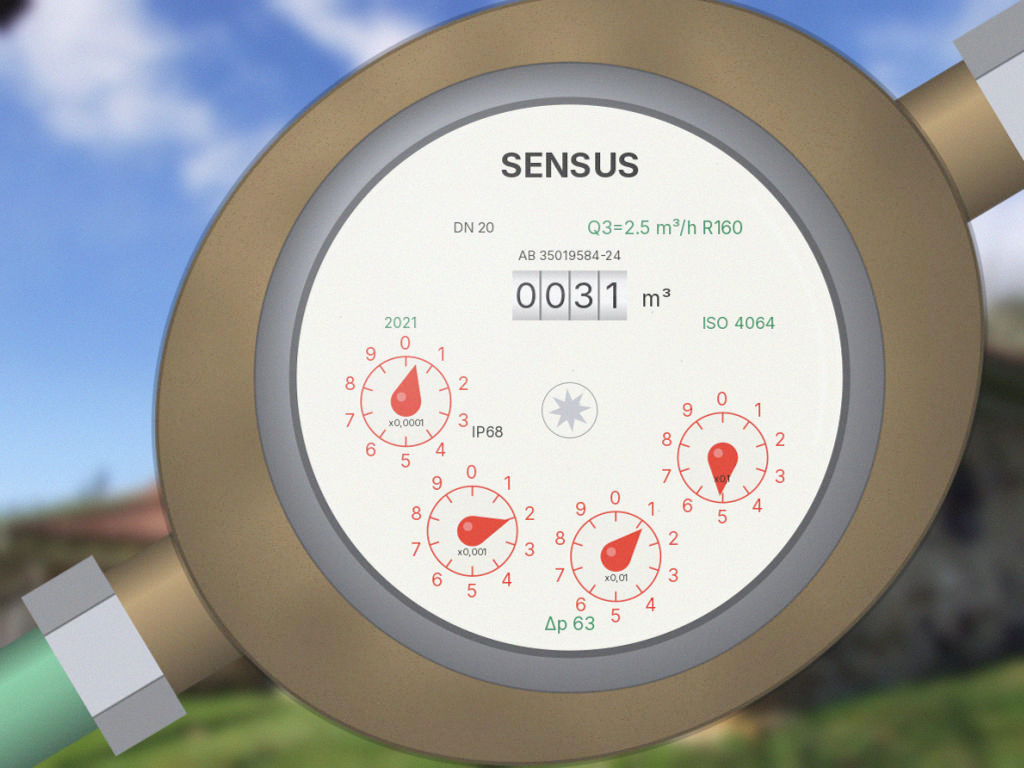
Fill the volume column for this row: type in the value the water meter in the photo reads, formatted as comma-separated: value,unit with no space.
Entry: 31.5120,m³
